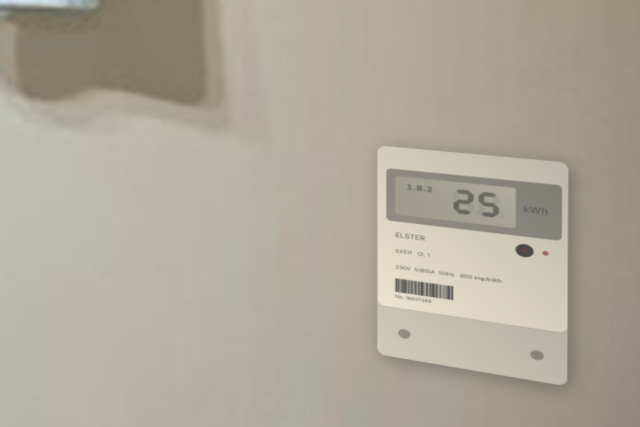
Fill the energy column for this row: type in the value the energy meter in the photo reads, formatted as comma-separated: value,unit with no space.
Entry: 25,kWh
